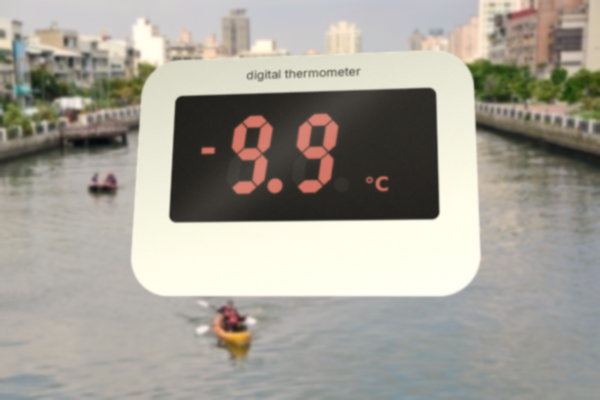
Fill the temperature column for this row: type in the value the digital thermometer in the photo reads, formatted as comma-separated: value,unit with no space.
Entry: -9.9,°C
